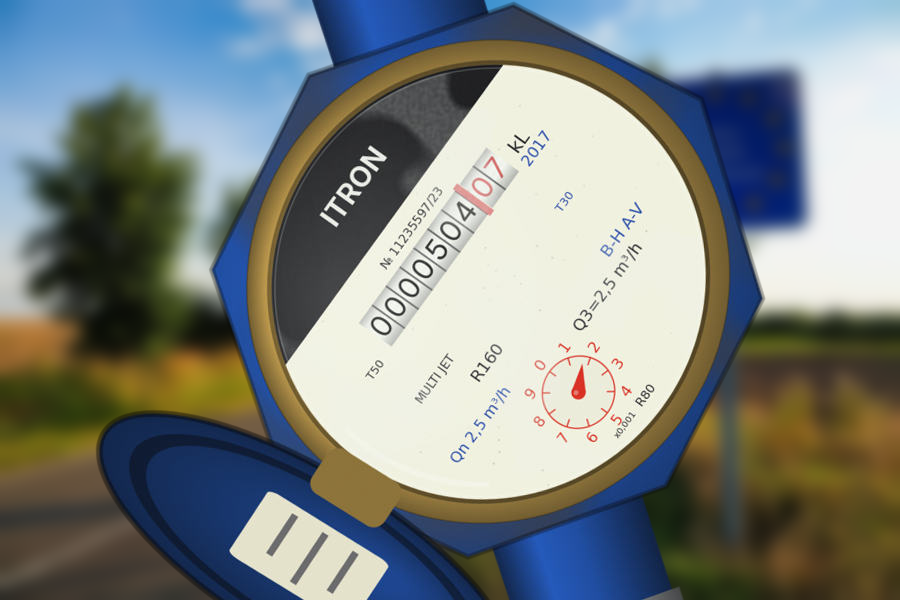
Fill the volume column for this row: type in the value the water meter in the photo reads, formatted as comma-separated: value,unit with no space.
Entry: 504.071,kL
